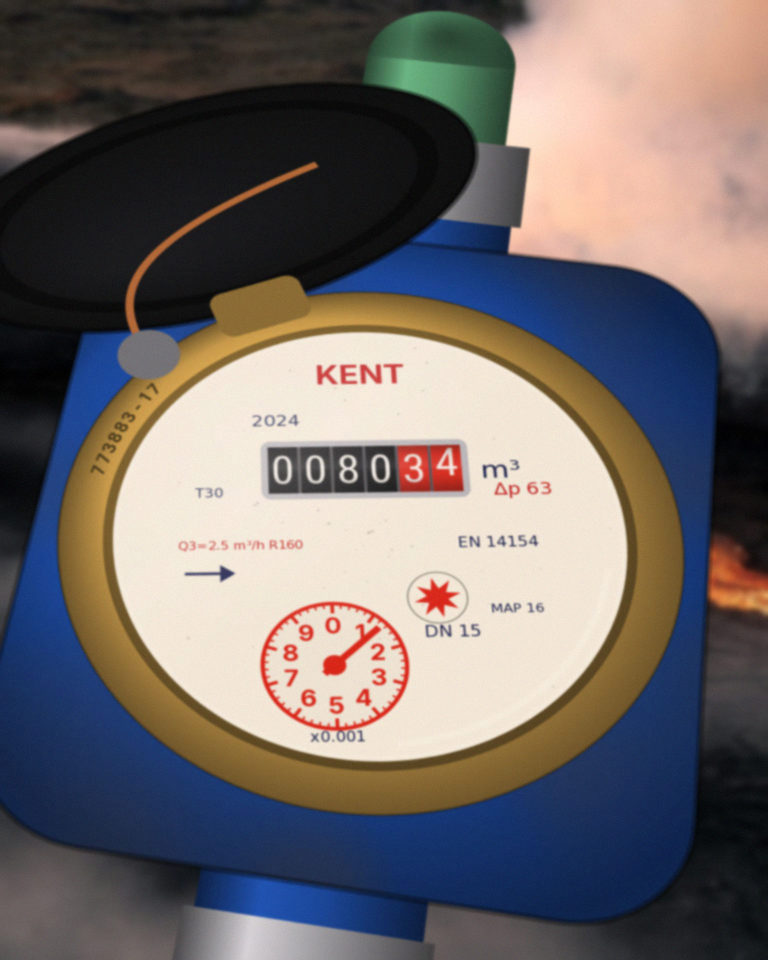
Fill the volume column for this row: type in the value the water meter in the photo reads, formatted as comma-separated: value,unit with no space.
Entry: 80.341,m³
